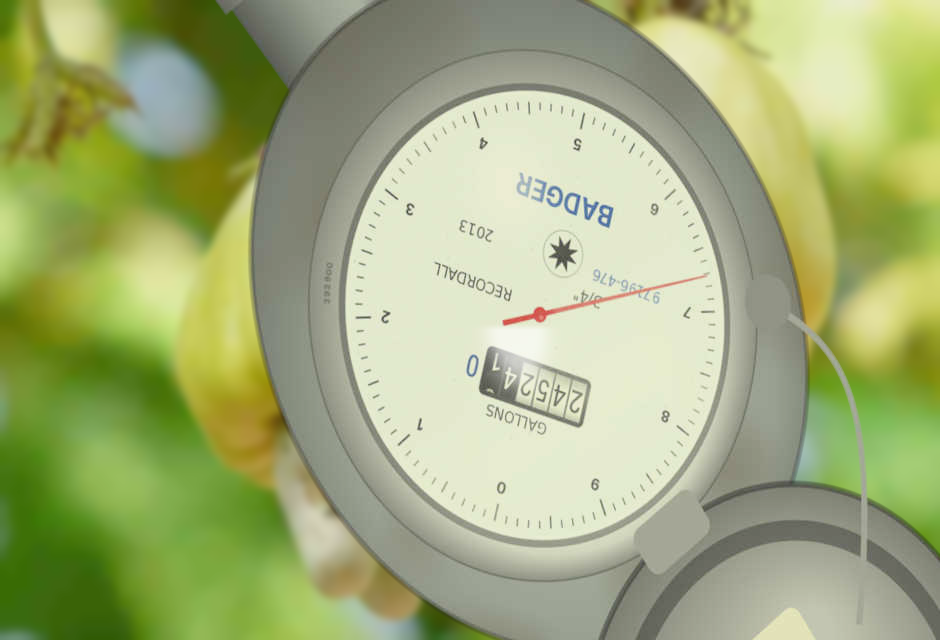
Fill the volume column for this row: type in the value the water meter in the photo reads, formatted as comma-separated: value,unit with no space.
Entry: 2452406.7,gal
